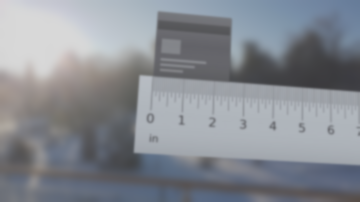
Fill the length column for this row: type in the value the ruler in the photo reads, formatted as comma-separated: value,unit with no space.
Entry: 2.5,in
